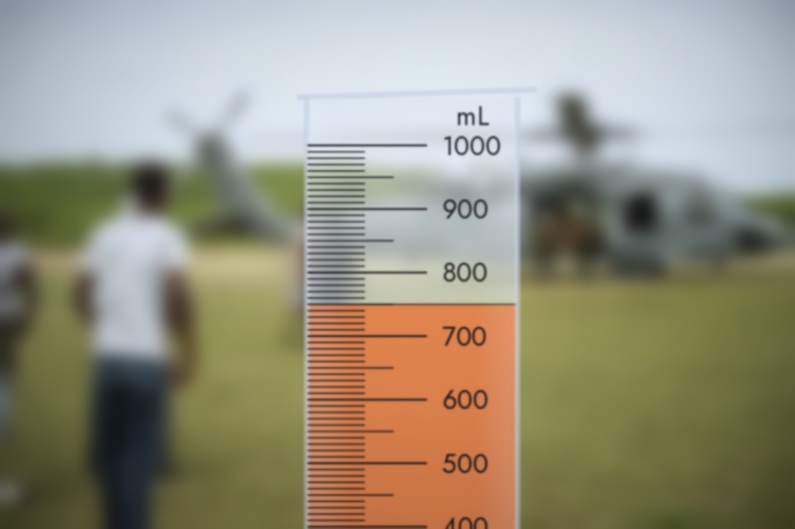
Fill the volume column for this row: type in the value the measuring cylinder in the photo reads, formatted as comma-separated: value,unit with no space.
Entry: 750,mL
